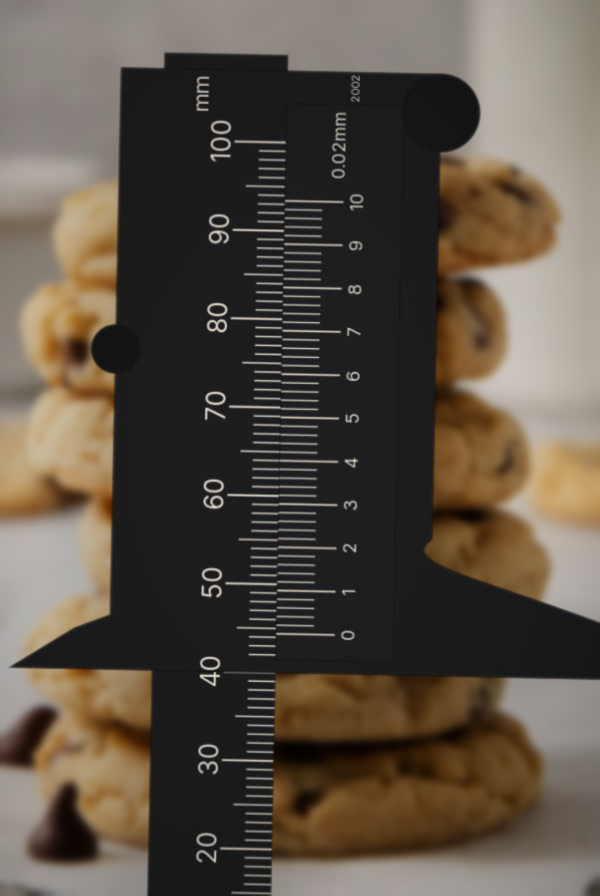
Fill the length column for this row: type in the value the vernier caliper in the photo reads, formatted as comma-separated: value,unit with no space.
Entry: 44.4,mm
